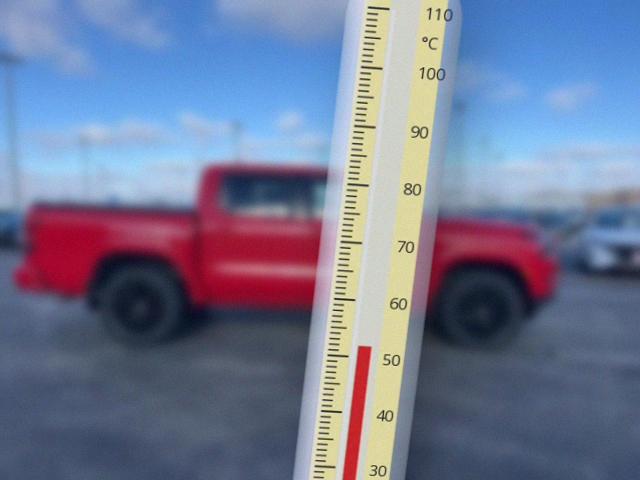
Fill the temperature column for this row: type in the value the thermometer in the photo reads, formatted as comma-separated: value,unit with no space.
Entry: 52,°C
